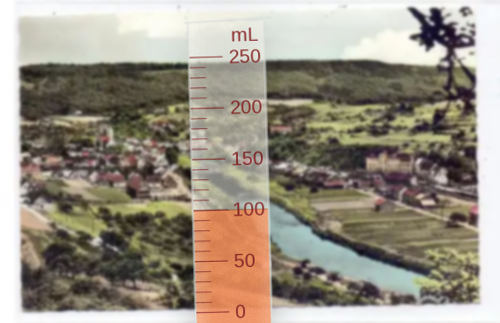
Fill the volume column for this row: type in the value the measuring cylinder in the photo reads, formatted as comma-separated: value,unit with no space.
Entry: 100,mL
